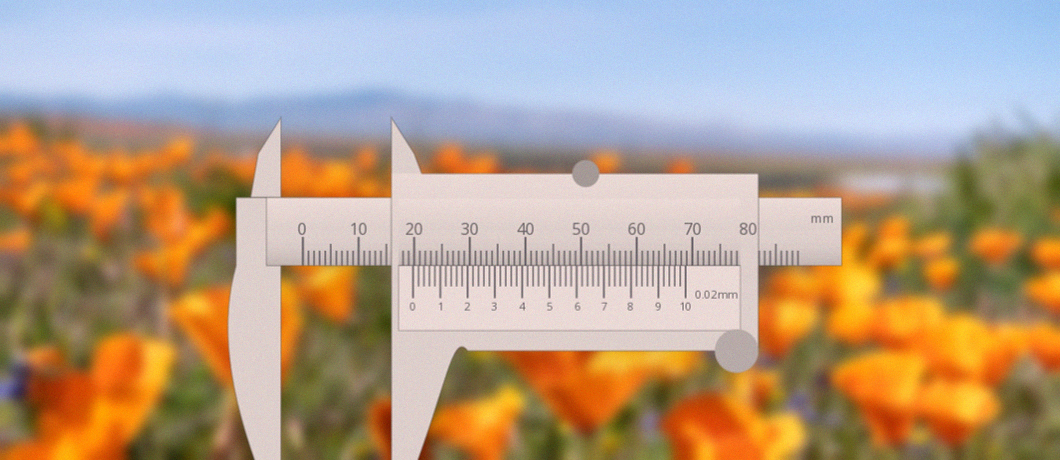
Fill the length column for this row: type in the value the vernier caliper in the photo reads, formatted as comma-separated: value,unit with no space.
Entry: 19.8,mm
